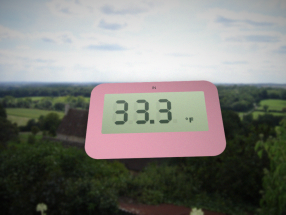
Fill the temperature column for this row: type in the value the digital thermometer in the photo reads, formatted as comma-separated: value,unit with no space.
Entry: 33.3,°F
